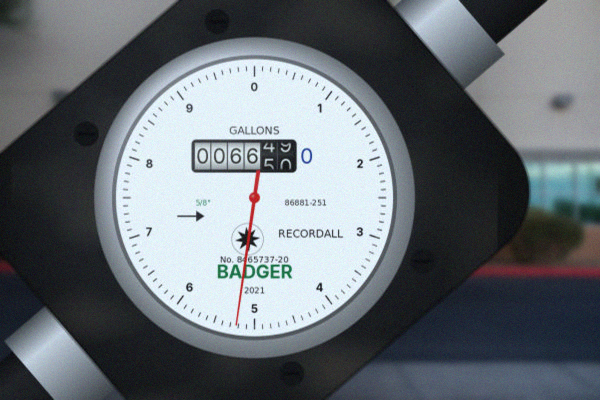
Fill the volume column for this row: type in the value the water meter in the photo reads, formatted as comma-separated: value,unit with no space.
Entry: 66495.2,gal
